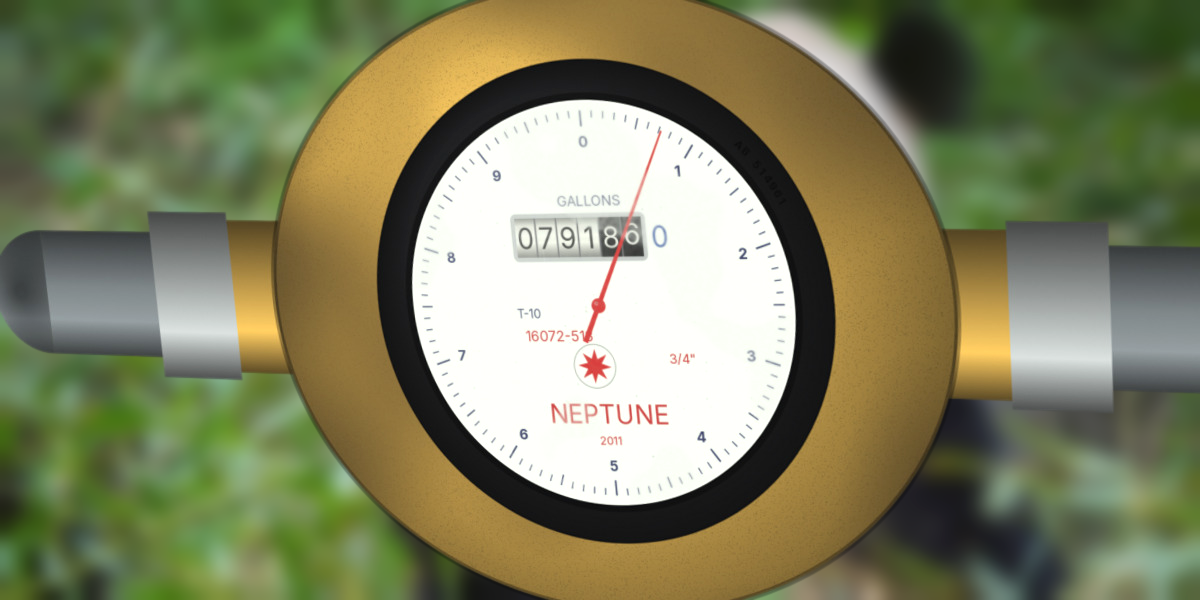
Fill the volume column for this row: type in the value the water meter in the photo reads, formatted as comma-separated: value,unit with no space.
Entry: 791860.7,gal
